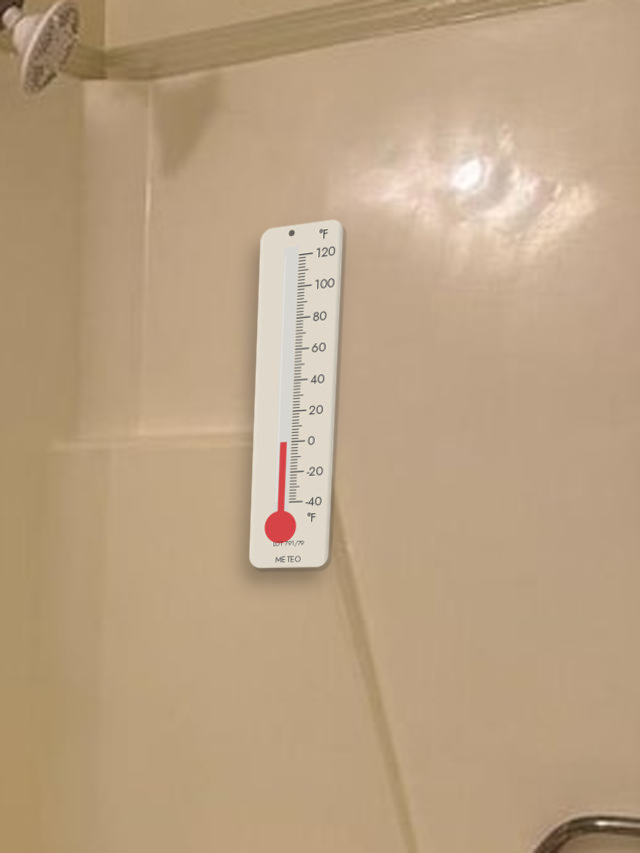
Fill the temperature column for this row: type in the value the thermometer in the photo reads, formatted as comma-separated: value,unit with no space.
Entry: 0,°F
